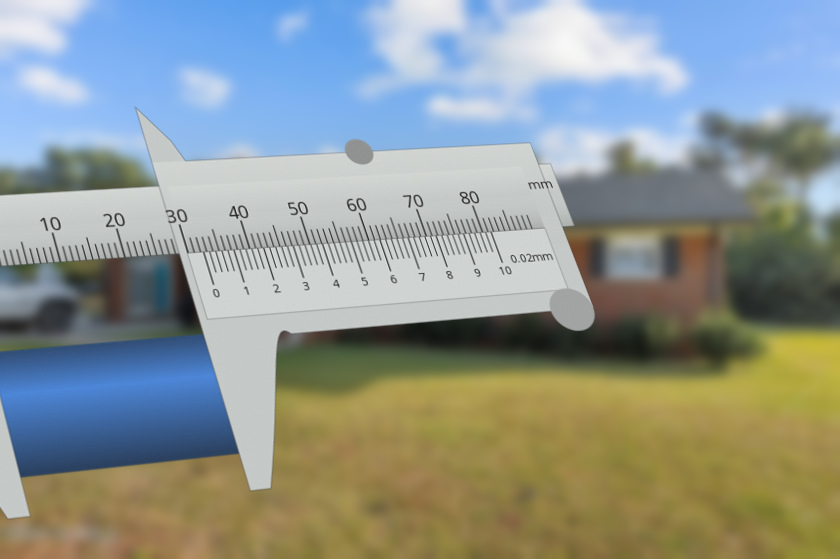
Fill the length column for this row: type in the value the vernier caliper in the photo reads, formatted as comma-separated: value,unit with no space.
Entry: 32.5,mm
